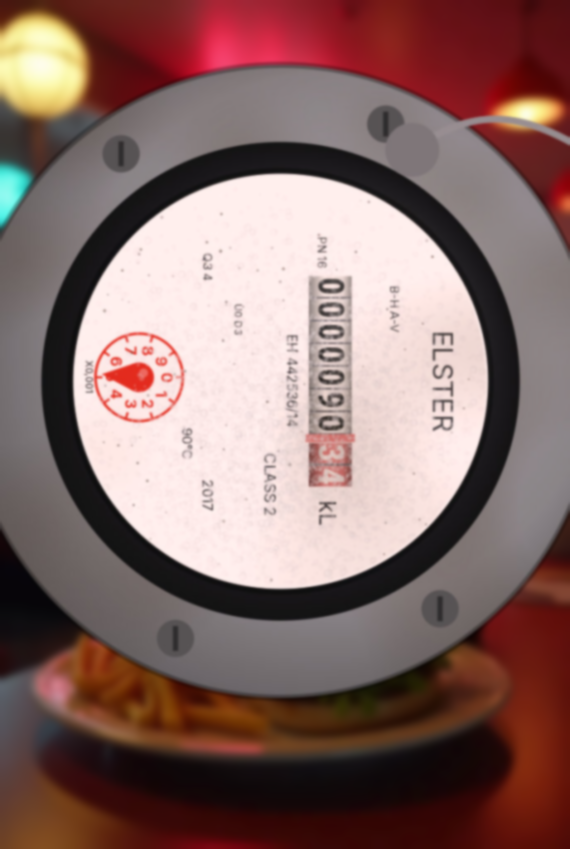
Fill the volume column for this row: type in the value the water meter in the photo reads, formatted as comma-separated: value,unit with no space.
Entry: 90.345,kL
